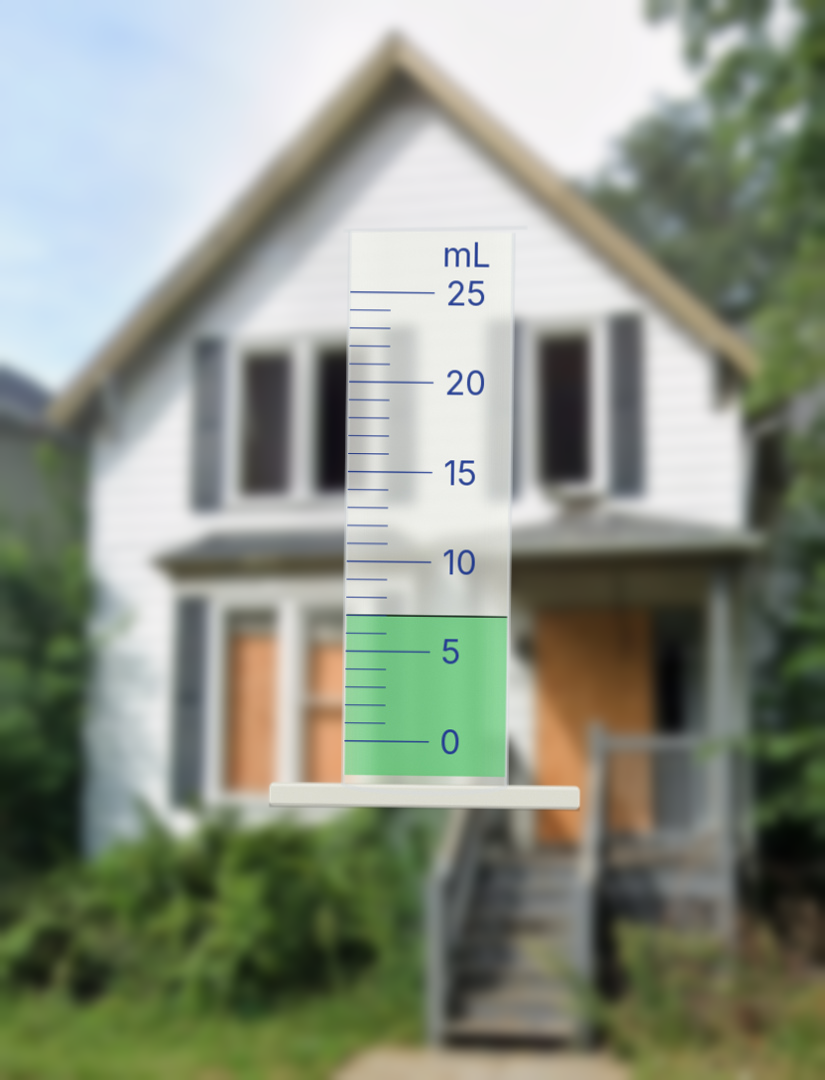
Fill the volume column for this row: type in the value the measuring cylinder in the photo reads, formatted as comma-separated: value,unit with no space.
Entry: 7,mL
